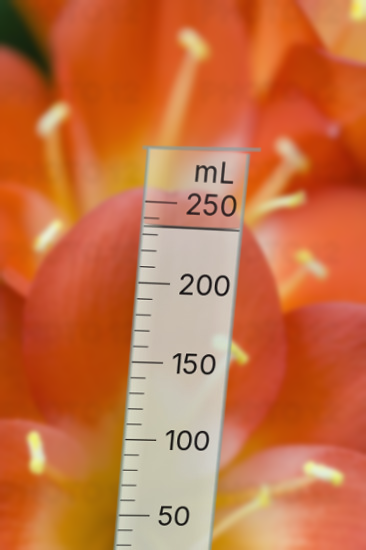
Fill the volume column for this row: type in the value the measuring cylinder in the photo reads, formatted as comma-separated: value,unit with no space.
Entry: 235,mL
